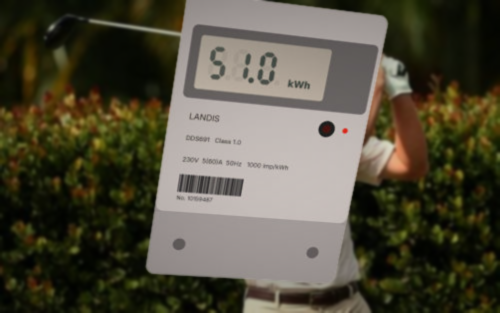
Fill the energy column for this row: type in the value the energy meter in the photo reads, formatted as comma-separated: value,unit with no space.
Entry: 51.0,kWh
